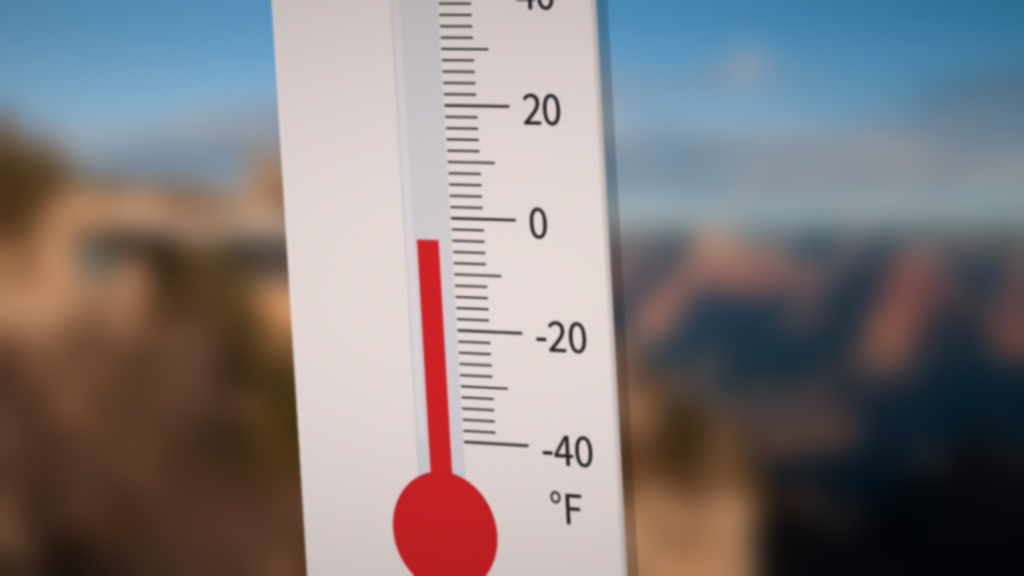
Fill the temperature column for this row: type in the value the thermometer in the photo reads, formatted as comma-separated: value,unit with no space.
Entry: -4,°F
